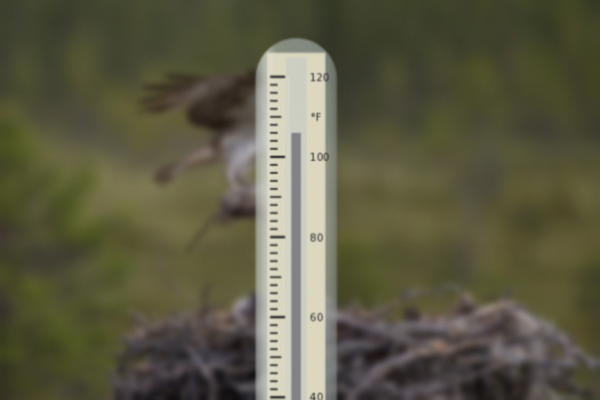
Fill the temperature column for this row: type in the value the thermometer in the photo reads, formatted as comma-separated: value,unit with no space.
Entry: 106,°F
